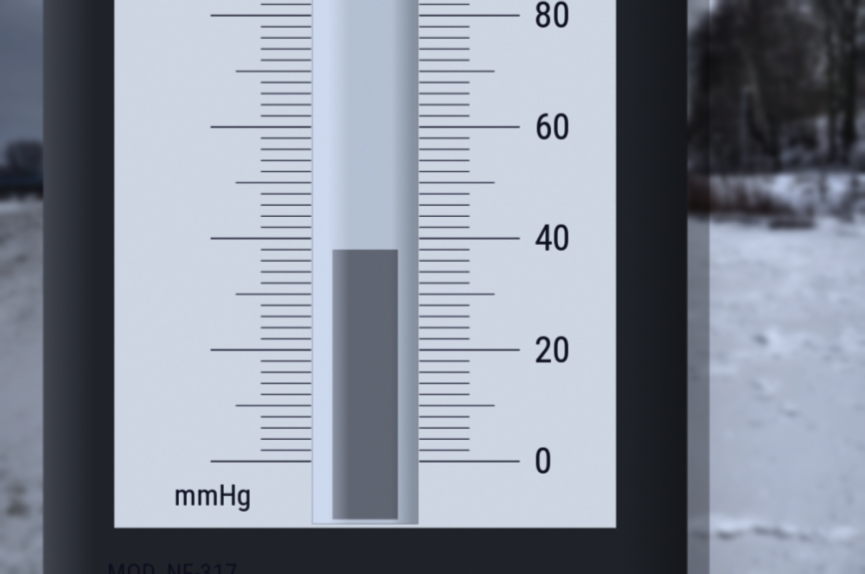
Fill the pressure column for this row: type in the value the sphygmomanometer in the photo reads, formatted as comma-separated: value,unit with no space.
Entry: 38,mmHg
